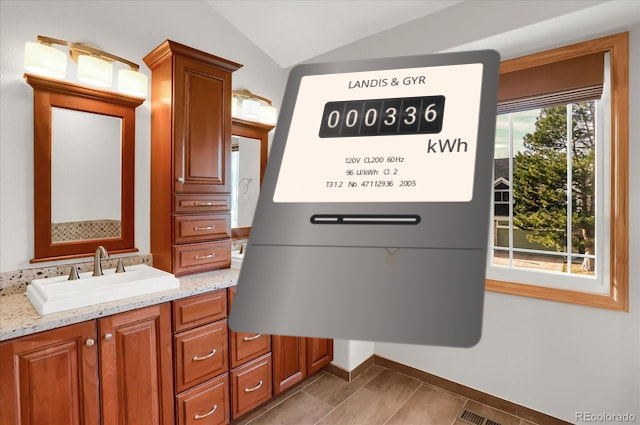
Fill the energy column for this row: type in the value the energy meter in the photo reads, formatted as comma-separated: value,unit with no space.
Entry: 336,kWh
